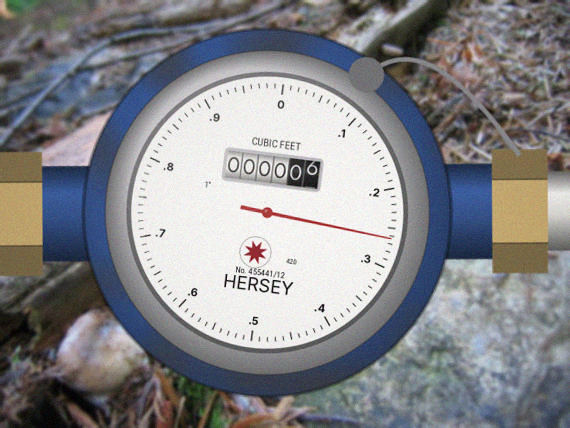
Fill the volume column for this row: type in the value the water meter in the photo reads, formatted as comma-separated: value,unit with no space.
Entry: 6.26,ft³
